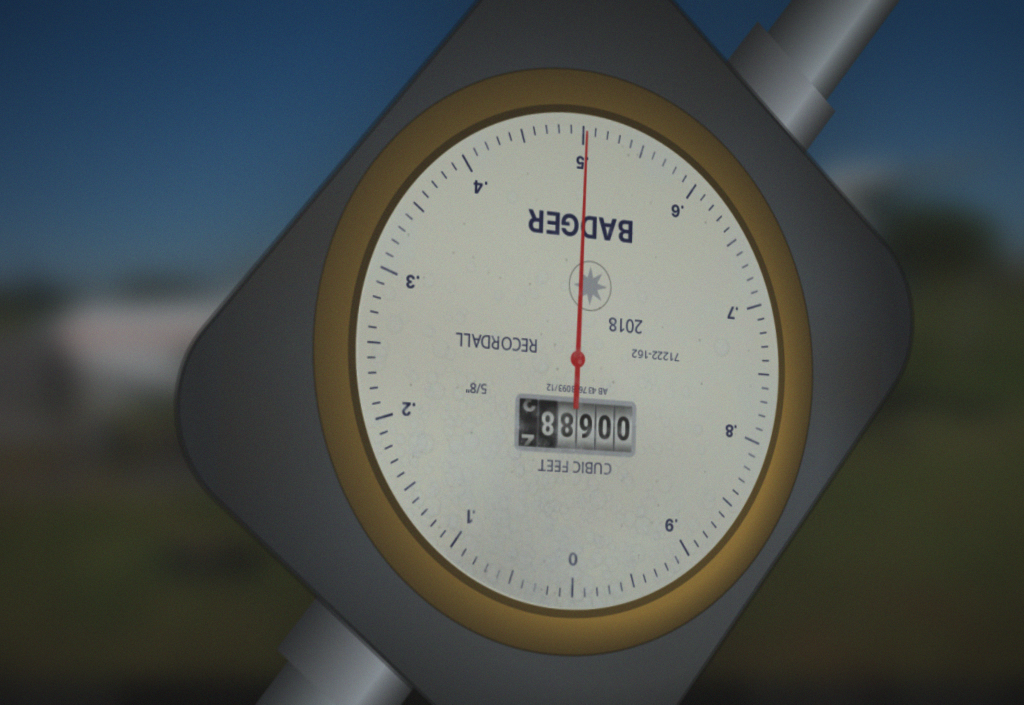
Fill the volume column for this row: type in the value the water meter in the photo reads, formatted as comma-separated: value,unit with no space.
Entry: 6882.50,ft³
